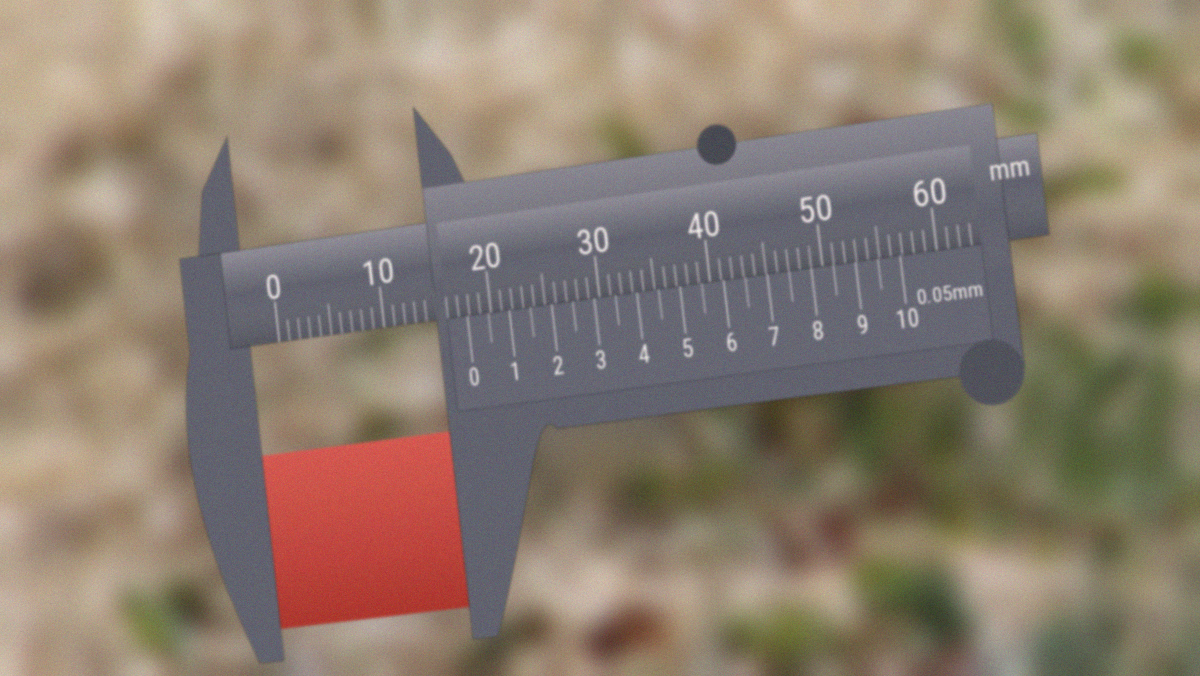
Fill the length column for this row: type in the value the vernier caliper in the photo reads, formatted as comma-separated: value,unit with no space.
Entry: 17.8,mm
